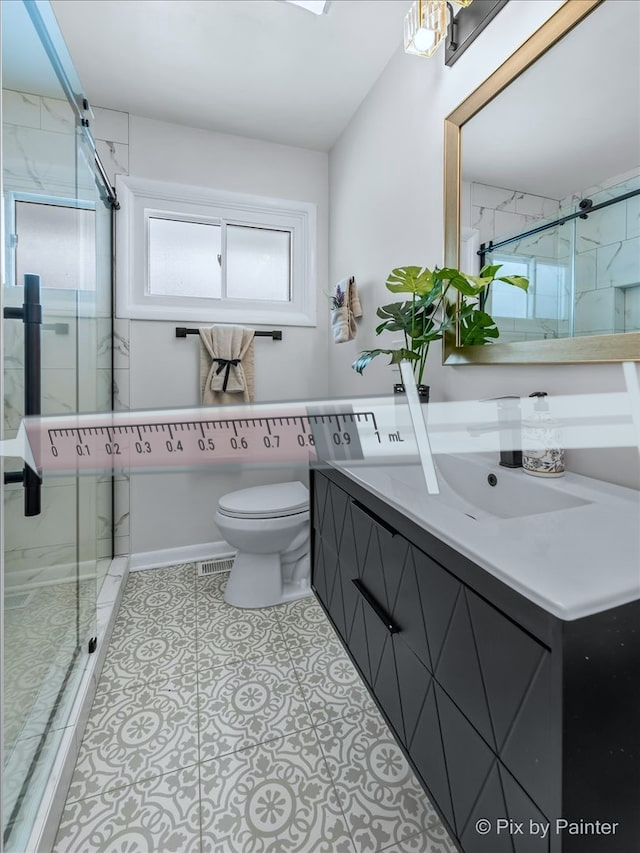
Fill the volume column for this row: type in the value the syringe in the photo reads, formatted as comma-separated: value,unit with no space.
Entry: 0.82,mL
